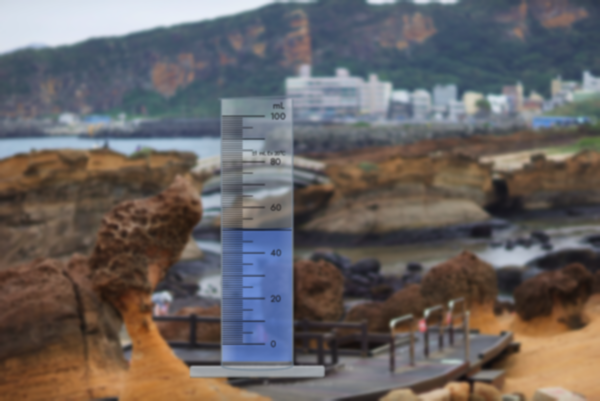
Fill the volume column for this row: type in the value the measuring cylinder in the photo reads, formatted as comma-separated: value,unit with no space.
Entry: 50,mL
